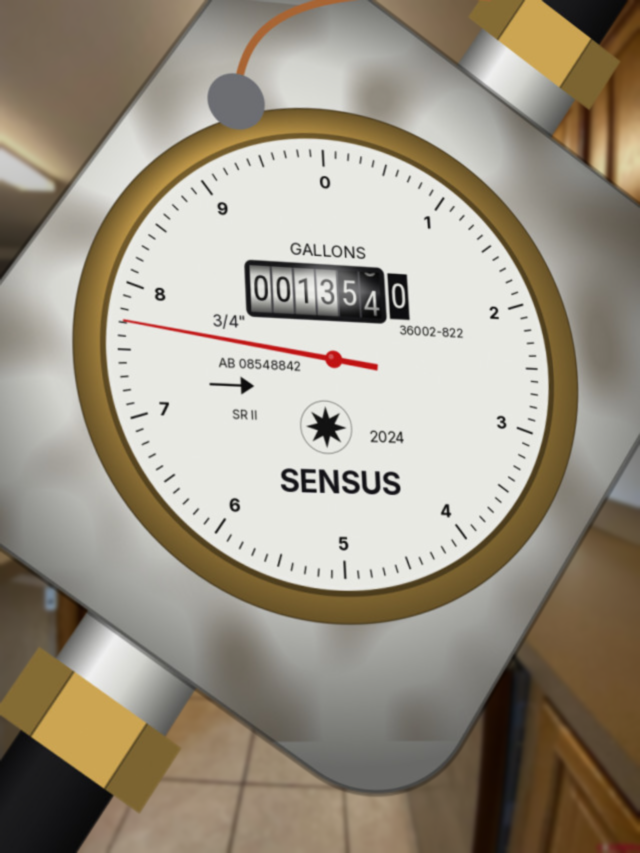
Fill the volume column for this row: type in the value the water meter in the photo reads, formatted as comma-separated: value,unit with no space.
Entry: 13537.7,gal
